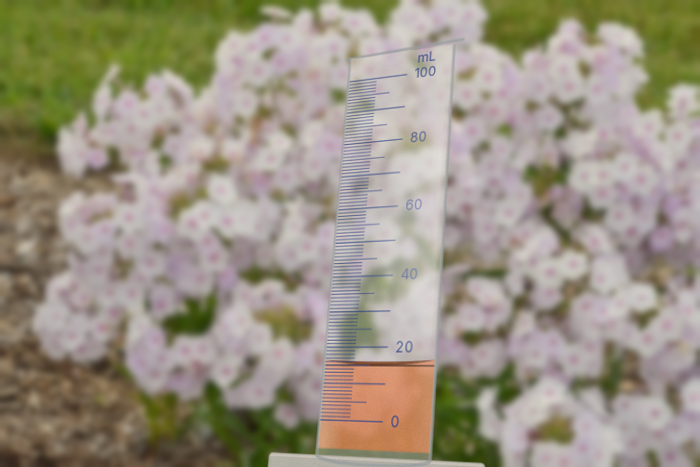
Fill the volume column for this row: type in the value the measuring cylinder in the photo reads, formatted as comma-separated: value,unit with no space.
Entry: 15,mL
